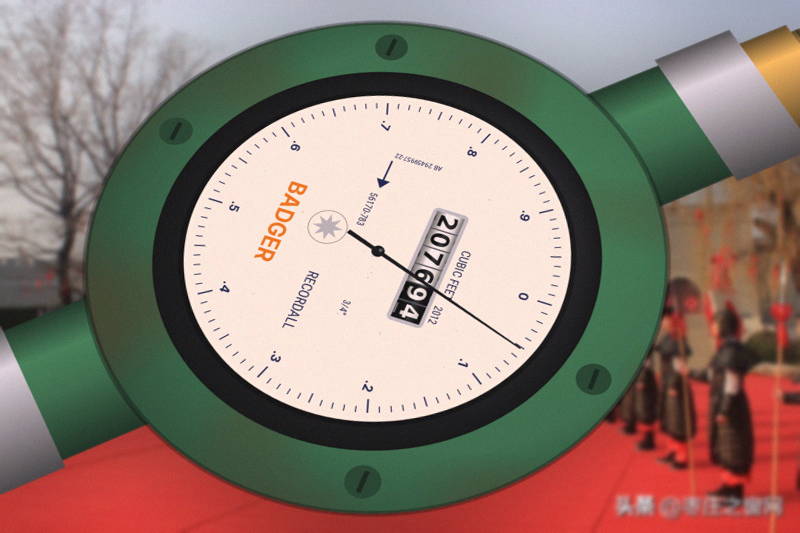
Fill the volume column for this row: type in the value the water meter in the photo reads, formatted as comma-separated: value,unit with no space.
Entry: 207694.05,ft³
